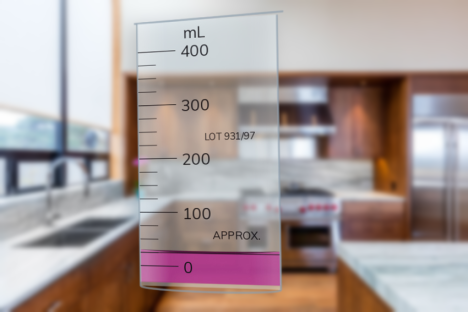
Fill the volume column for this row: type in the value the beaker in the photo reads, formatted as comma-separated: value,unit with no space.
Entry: 25,mL
